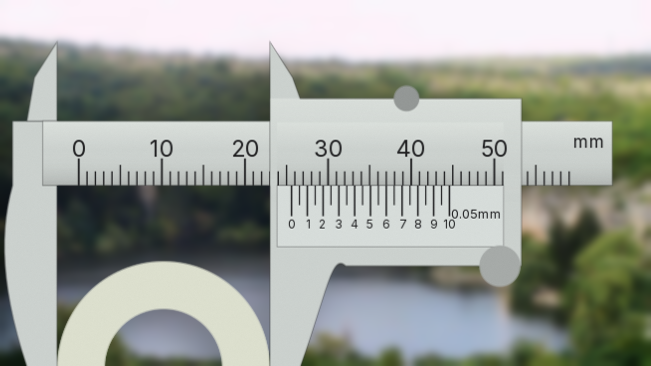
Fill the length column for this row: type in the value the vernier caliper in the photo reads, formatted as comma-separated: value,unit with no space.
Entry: 25.6,mm
